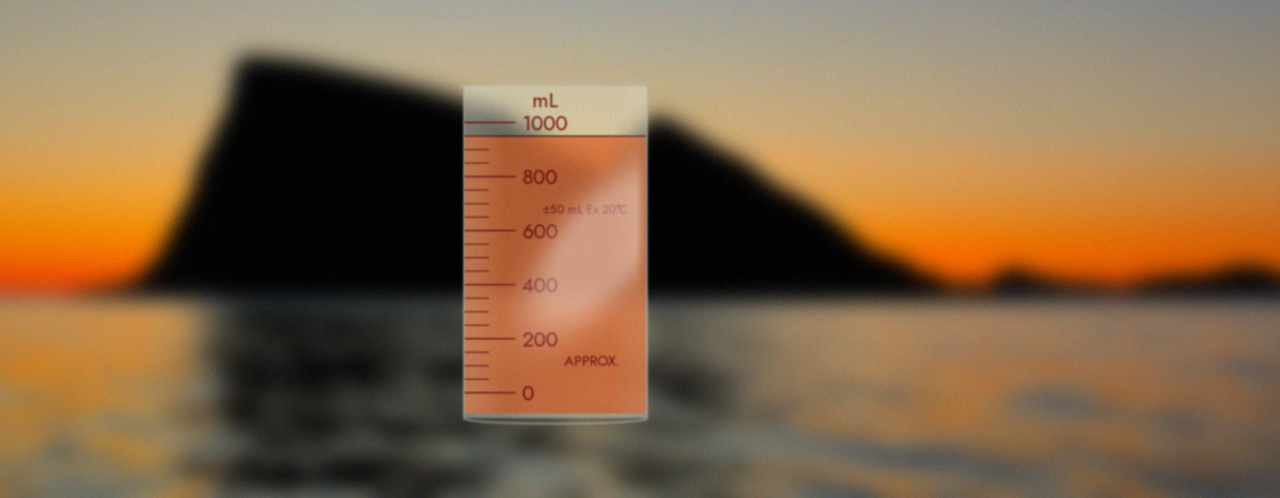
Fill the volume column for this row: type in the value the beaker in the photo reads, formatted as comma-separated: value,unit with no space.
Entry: 950,mL
